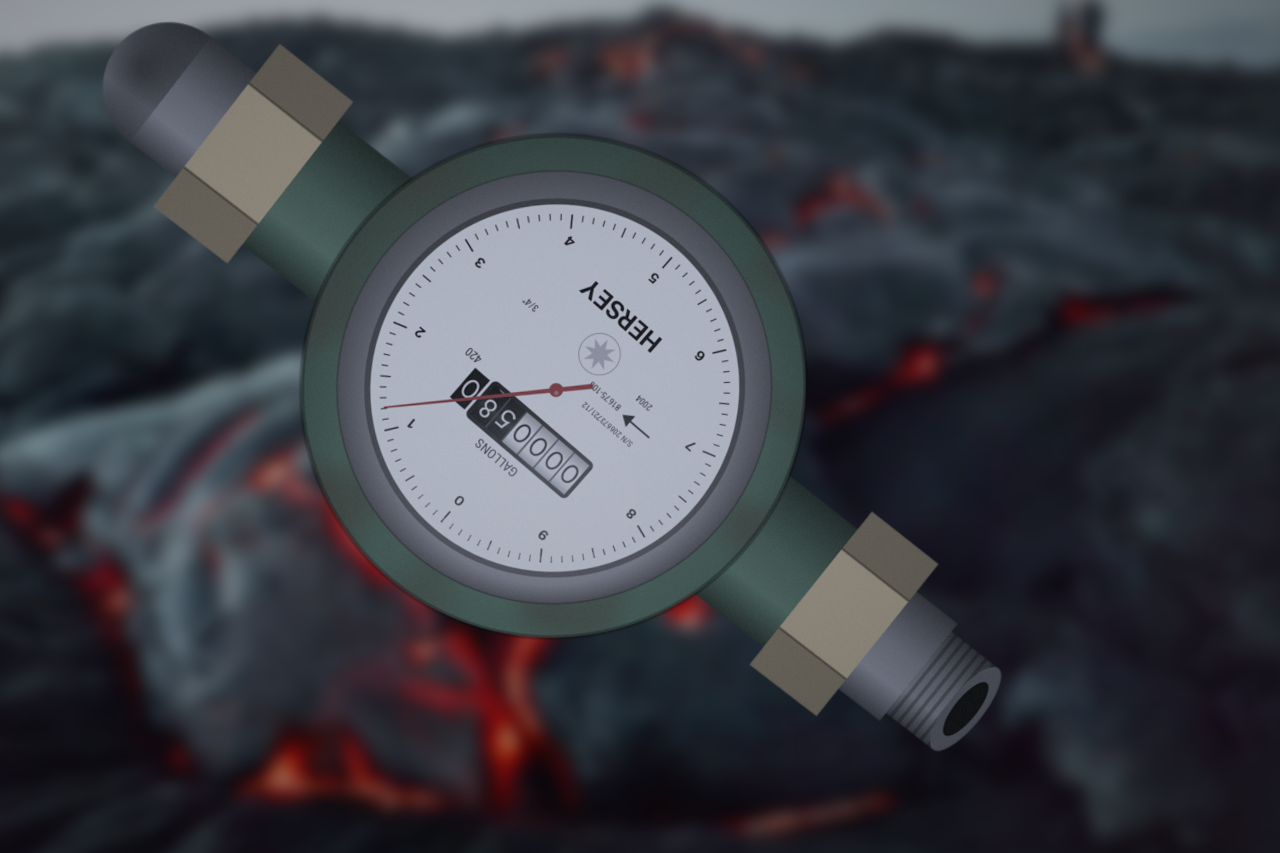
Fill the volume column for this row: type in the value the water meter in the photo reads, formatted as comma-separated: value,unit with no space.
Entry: 581.2,gal
